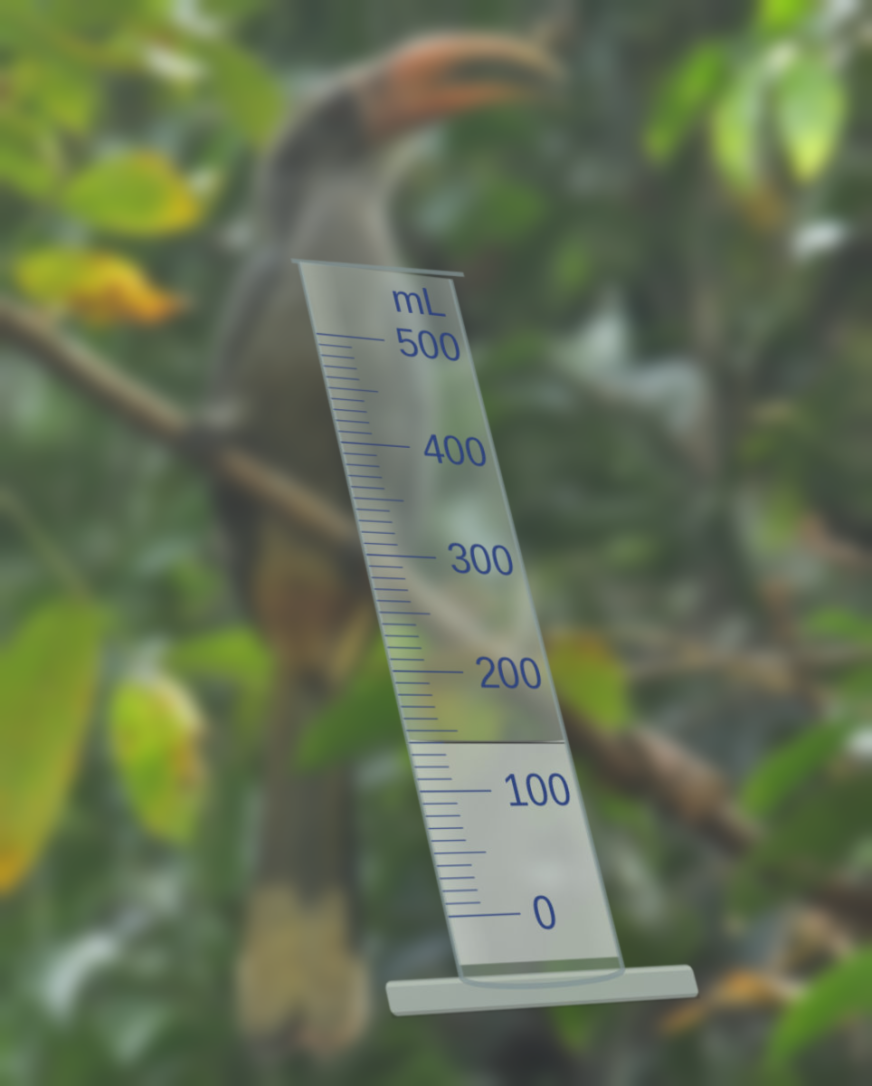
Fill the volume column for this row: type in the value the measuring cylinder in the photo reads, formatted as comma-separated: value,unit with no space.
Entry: 140,mL
